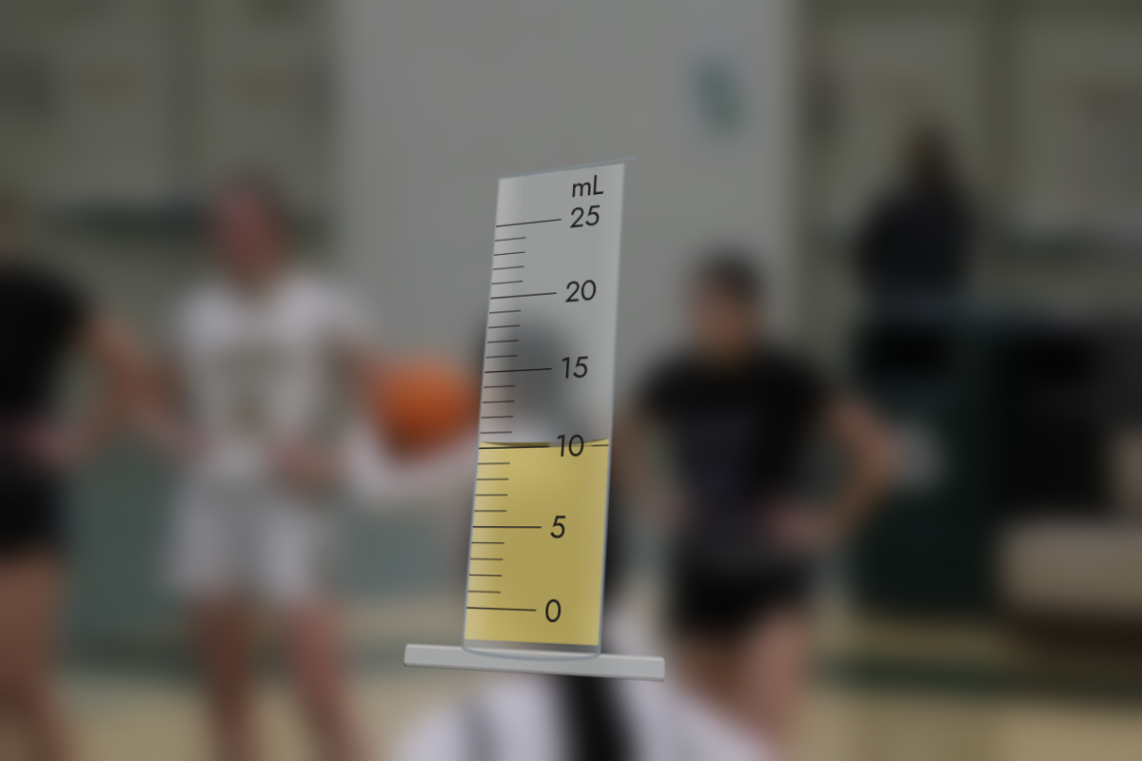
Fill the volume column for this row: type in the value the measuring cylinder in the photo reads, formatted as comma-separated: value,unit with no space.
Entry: 10,mL
